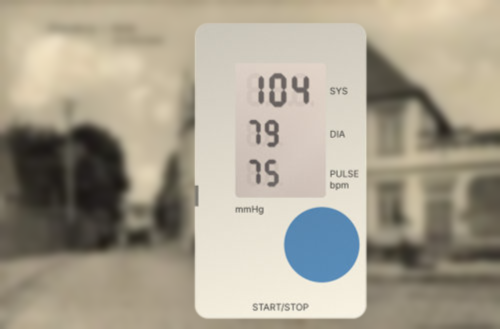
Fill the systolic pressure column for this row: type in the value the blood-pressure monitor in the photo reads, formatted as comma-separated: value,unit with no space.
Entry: 104,mmHg
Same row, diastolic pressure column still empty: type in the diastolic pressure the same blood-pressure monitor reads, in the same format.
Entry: 79,mmHg
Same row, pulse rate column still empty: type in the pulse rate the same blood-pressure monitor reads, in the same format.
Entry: 75,bpm
